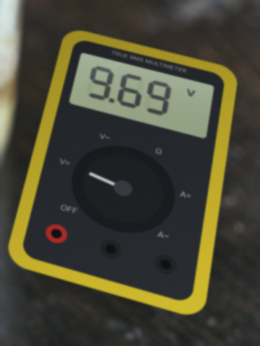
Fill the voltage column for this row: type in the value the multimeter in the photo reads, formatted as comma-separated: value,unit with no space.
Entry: 9.69,V
